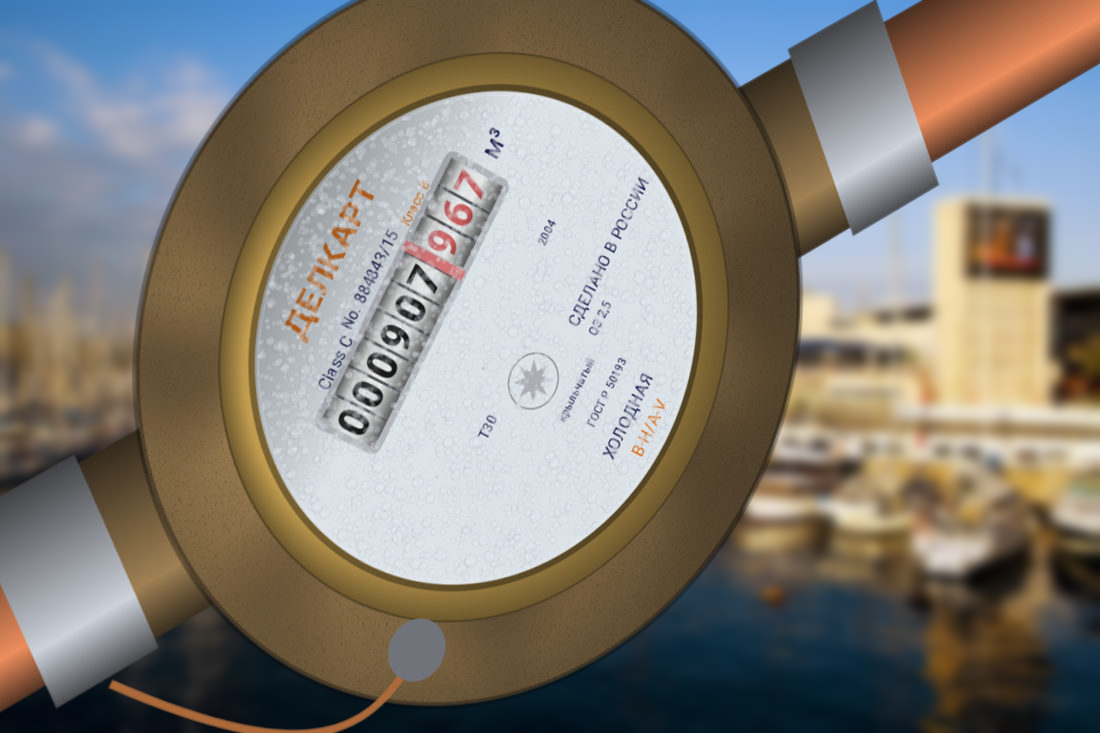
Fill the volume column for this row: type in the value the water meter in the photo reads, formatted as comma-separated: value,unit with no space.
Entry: 907.967,m³
